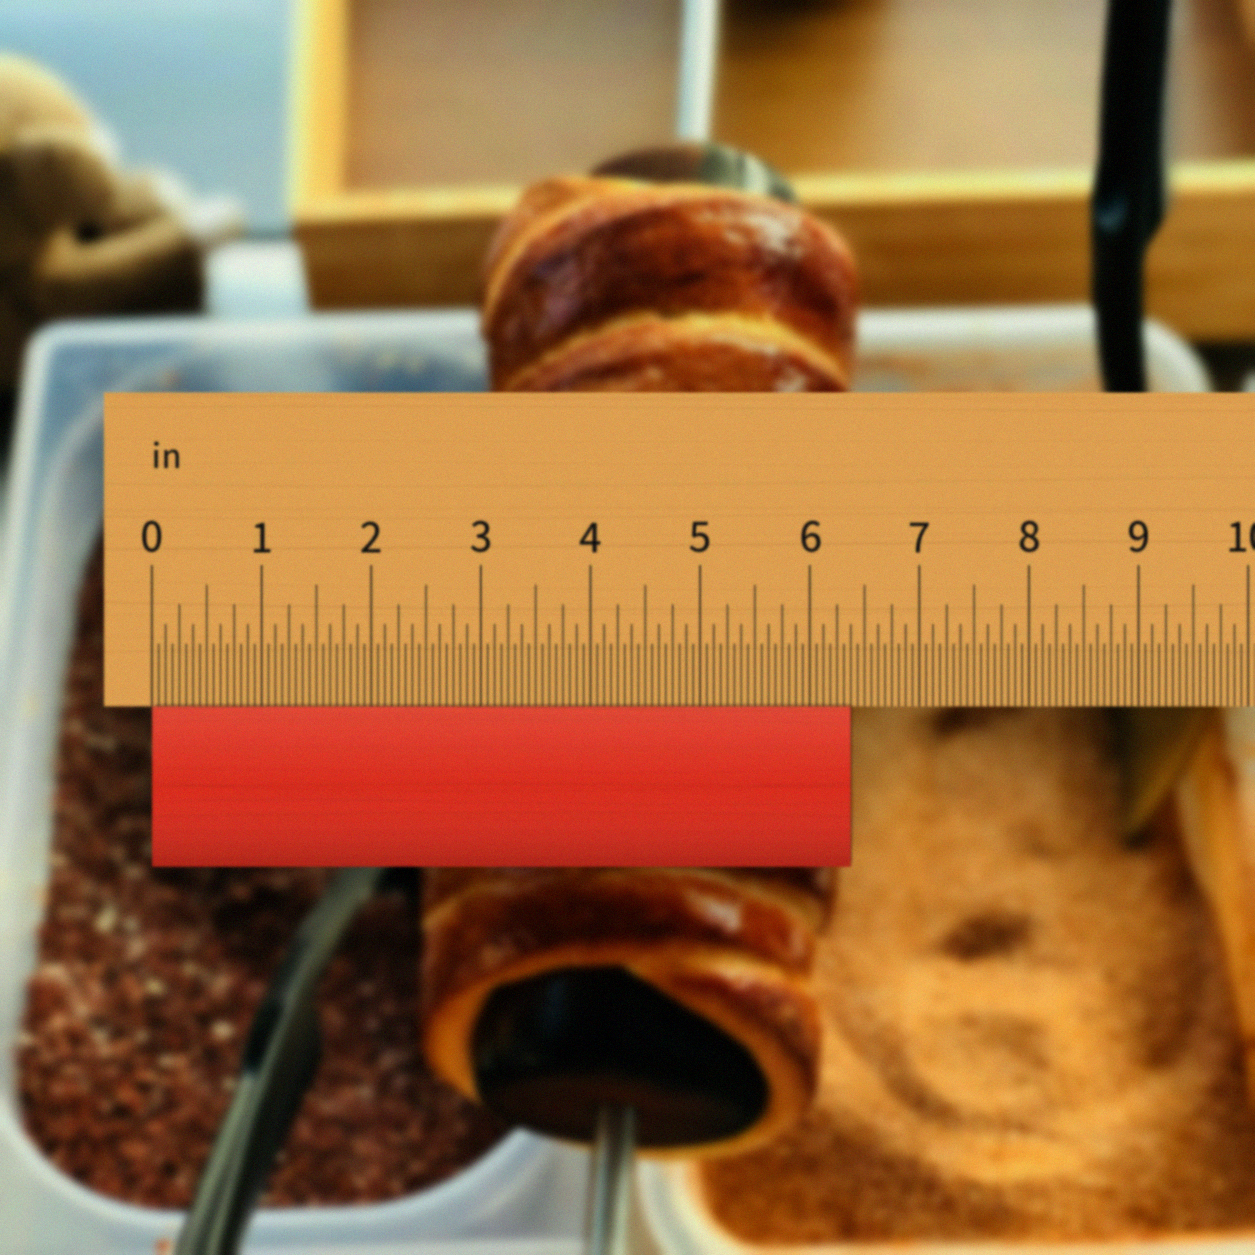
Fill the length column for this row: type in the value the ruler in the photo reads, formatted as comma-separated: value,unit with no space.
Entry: 6.375,in
